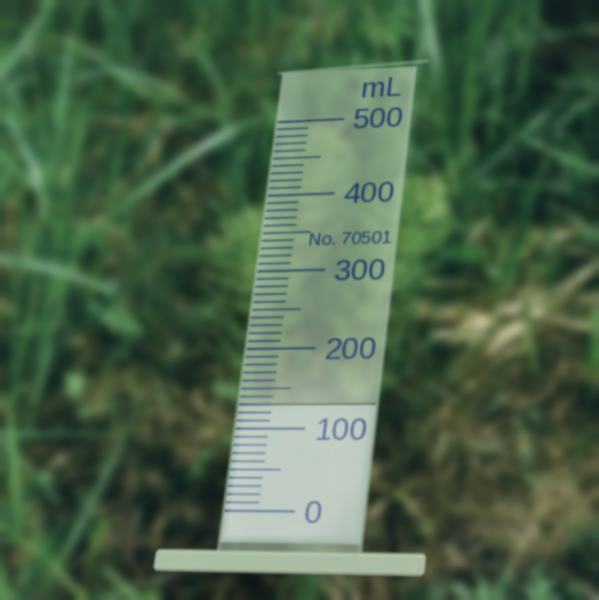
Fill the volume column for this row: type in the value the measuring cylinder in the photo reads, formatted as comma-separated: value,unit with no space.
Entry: 130,mL
